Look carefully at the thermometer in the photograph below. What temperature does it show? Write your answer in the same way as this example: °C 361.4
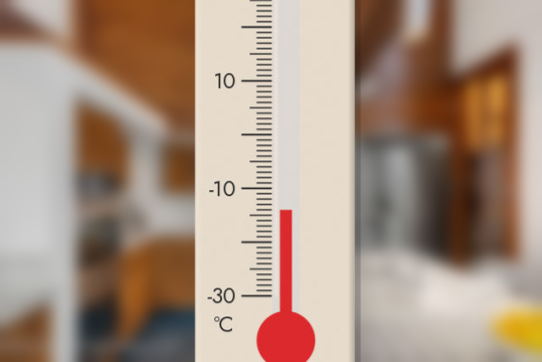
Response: °C -14
